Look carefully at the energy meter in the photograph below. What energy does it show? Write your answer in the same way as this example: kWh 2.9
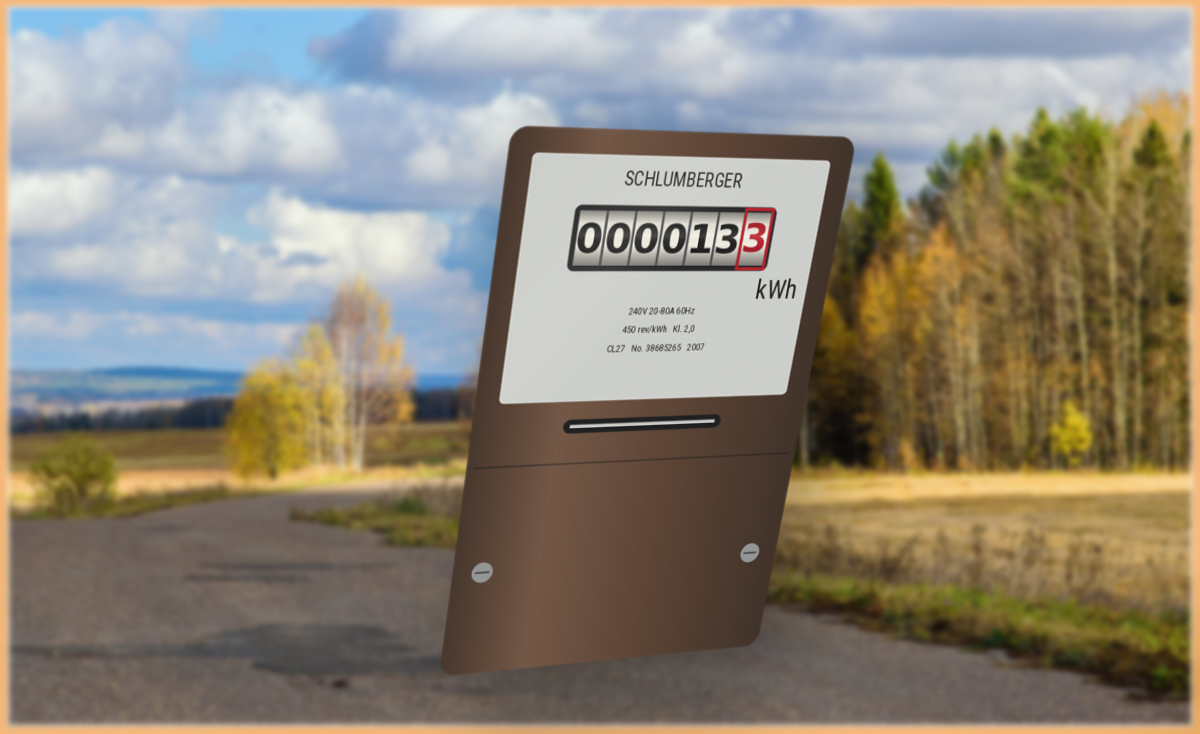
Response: kWh 13.3
